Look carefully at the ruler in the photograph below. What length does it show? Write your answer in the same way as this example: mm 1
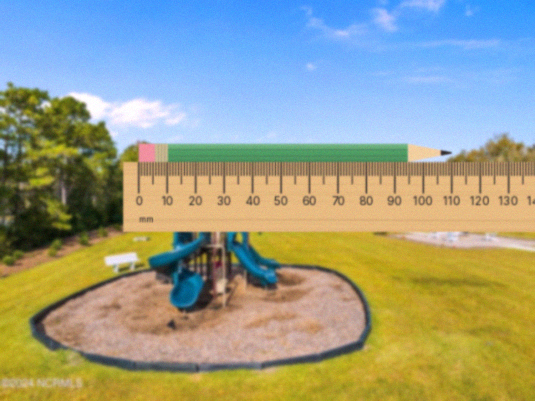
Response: mm 110
